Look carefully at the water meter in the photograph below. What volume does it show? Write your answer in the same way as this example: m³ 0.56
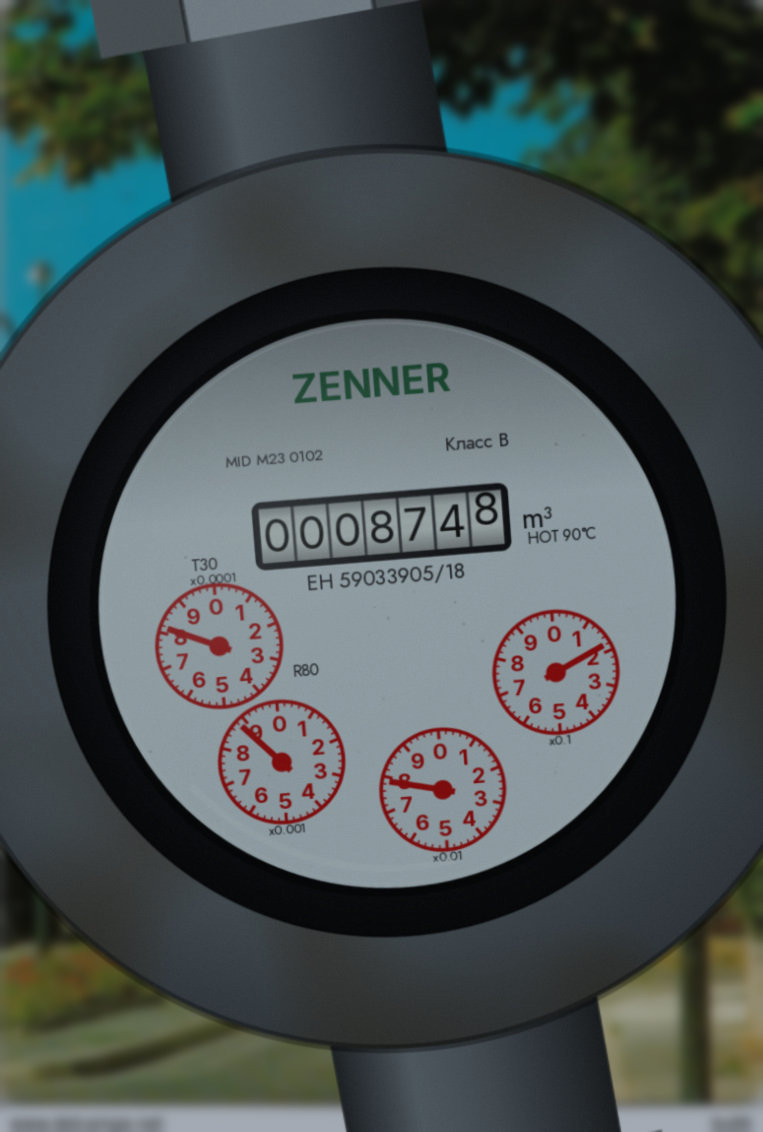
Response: m³ 8748.1788
